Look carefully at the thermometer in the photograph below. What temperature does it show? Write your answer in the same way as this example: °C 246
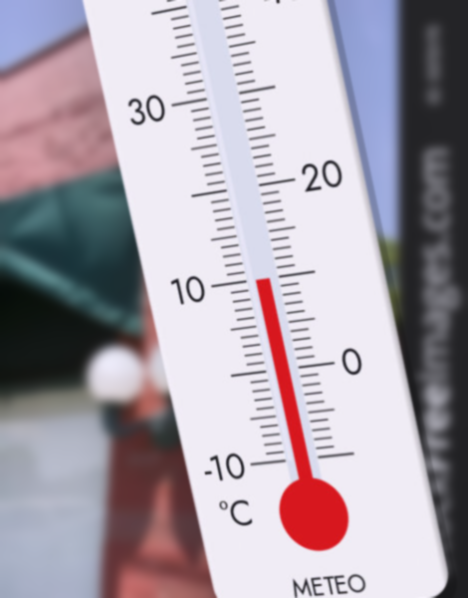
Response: °C 10
